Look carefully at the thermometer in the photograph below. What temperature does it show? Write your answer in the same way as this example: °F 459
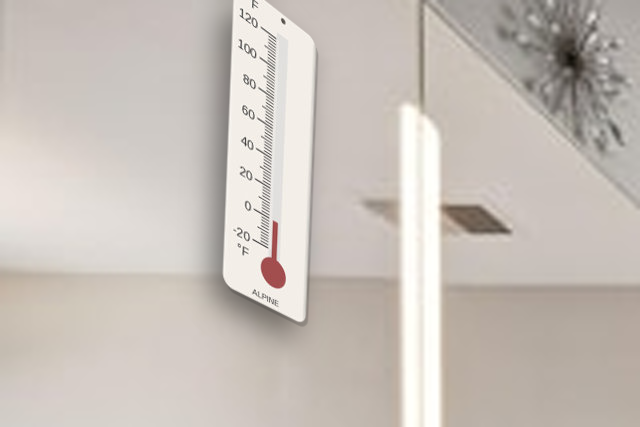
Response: °F 0
